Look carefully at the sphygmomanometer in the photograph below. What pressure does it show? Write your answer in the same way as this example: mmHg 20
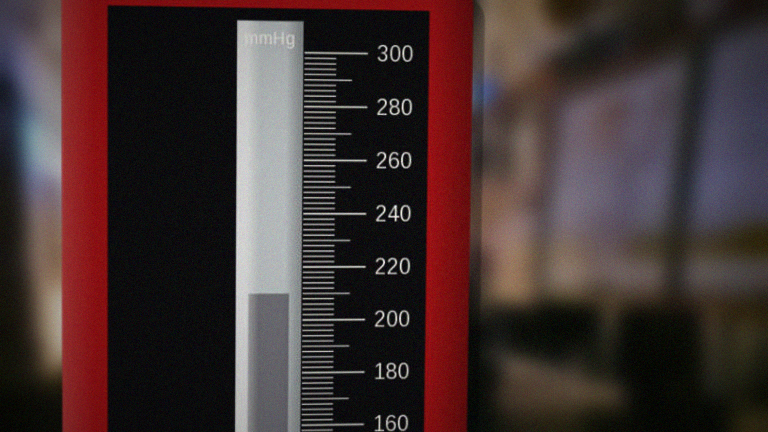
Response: mmHg 210
